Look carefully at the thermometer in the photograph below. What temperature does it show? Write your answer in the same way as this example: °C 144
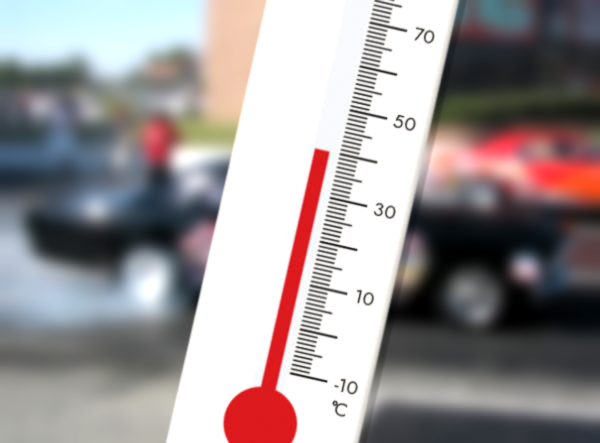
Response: °C 40
